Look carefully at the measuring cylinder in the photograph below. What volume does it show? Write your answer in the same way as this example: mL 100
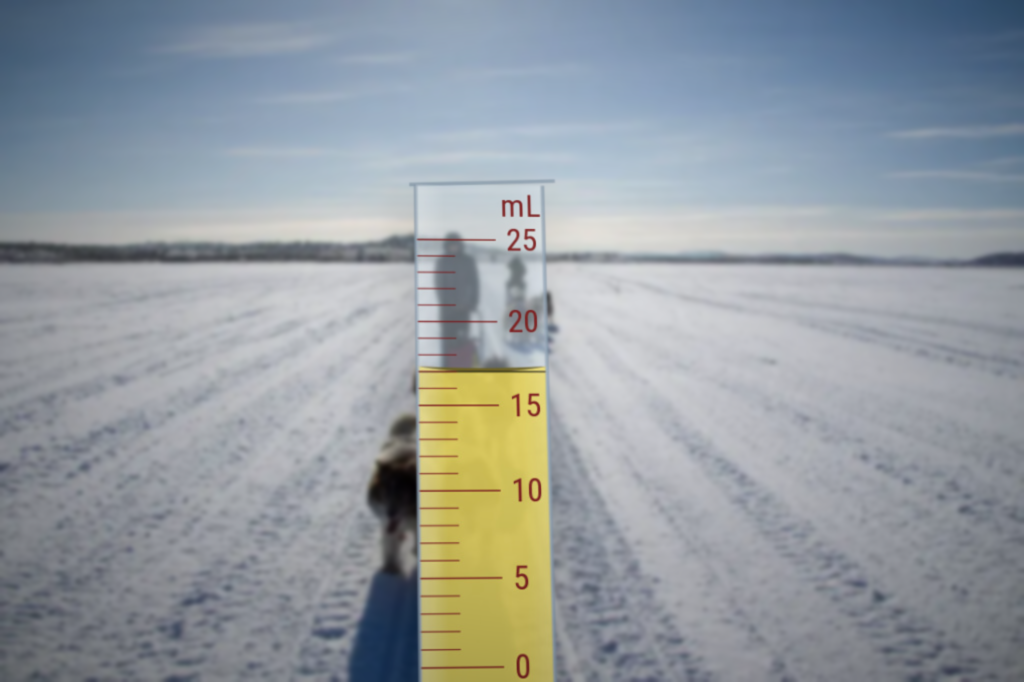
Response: mL 17
